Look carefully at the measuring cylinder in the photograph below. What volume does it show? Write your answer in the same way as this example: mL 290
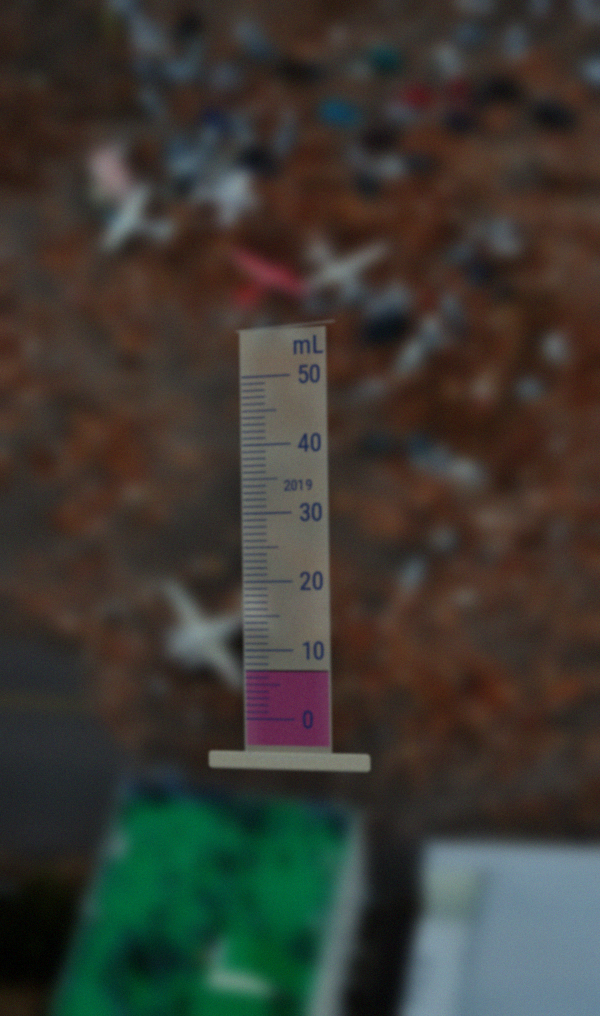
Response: mL 7
